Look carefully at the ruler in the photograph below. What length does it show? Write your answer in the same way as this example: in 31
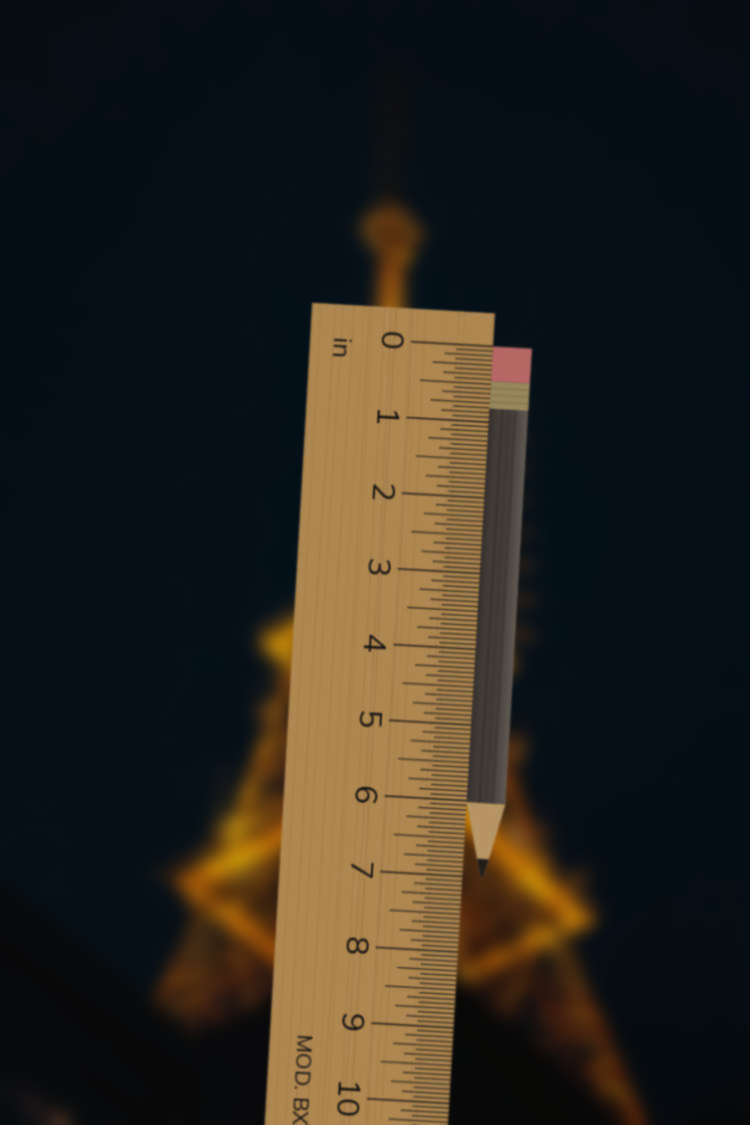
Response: in 7
